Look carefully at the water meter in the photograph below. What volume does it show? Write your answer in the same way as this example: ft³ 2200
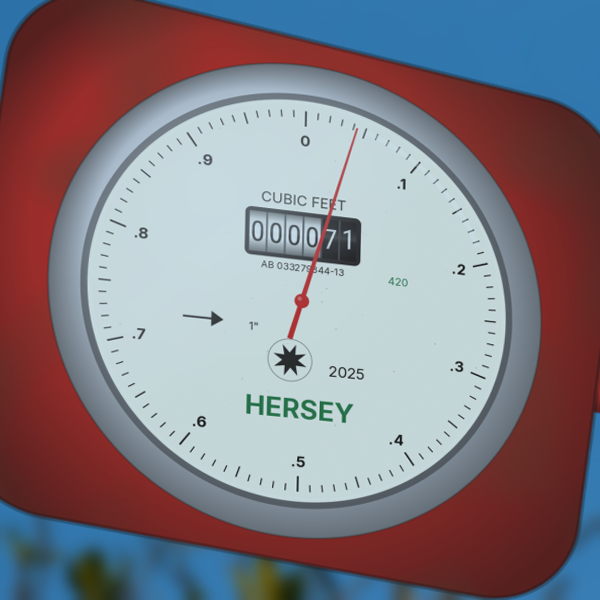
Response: ft³ 71.04
